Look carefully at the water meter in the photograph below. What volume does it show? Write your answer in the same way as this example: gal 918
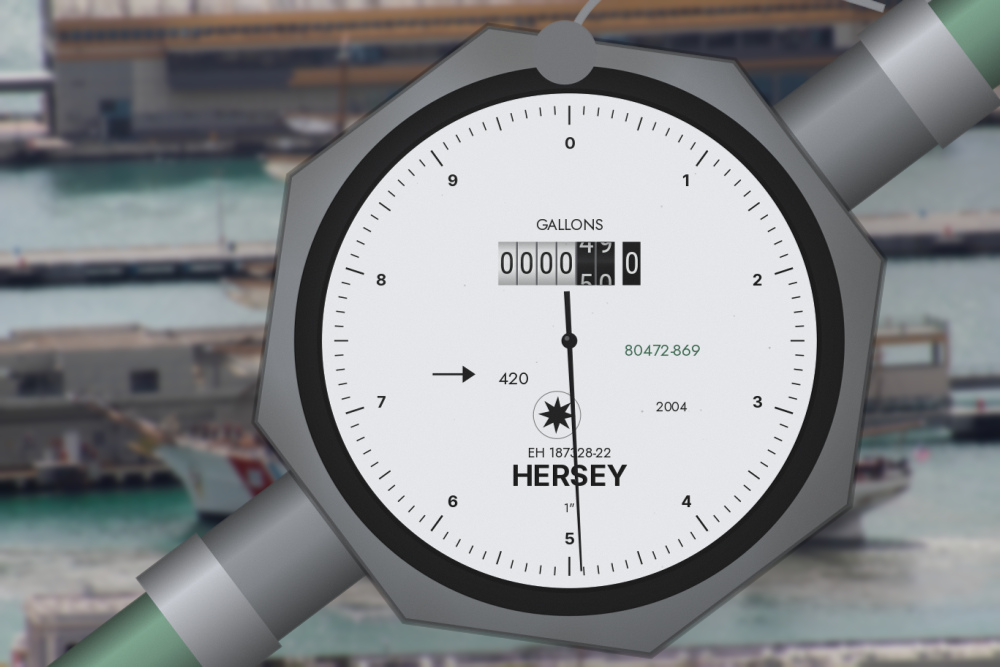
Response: gal 494.9
